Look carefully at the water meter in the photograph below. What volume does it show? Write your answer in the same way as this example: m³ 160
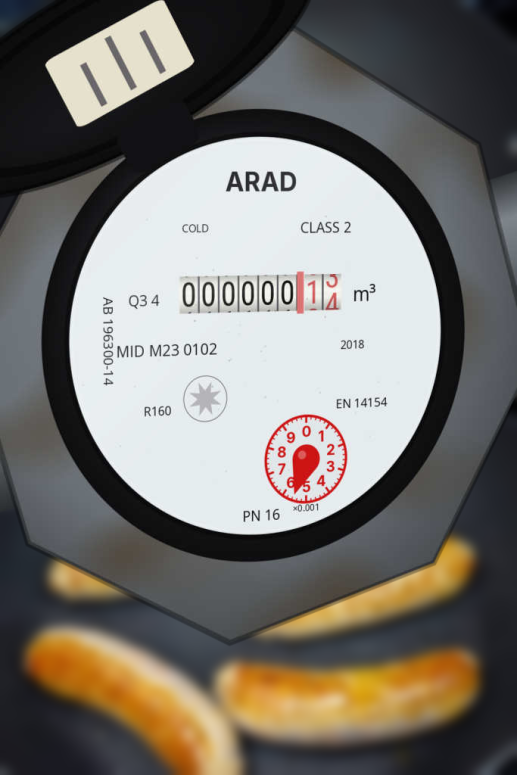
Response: m³ 0.135
